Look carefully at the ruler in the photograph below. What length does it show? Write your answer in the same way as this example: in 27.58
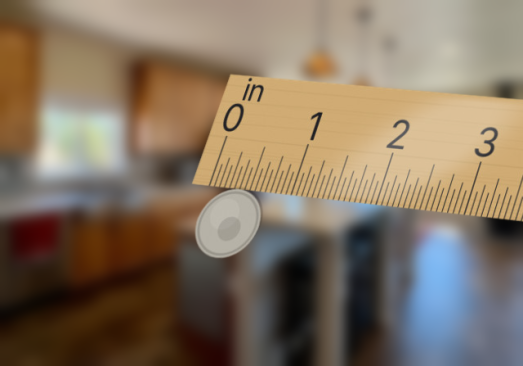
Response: in 0.75
